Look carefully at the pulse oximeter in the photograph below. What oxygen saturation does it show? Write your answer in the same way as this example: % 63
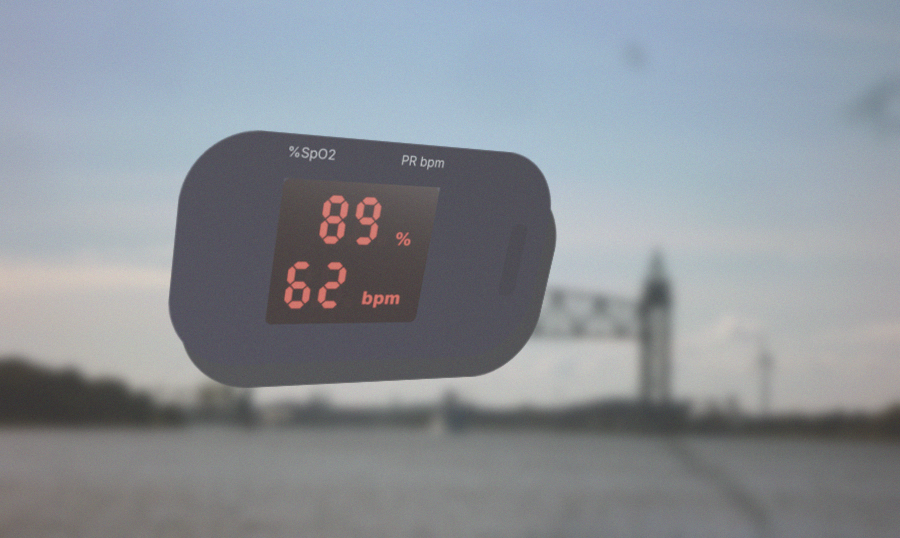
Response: % 89
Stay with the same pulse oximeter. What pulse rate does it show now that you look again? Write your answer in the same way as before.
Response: bpm 62
